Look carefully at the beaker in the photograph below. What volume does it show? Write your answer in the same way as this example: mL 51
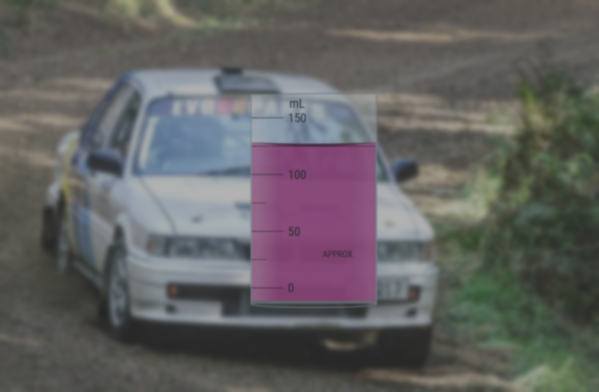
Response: mL 125
